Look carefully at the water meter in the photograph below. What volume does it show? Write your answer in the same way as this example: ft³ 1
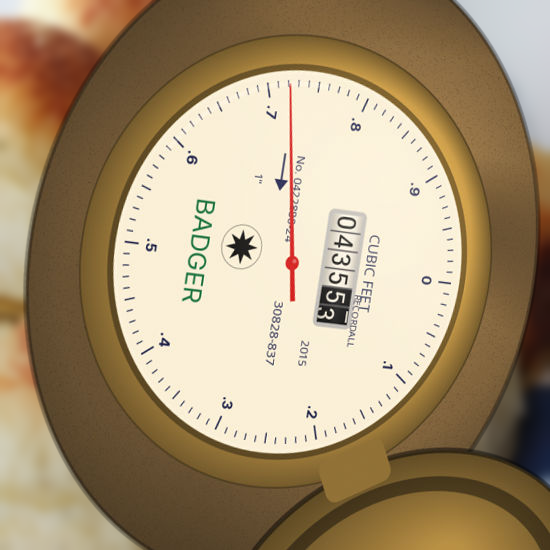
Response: ft³ 43552.72
